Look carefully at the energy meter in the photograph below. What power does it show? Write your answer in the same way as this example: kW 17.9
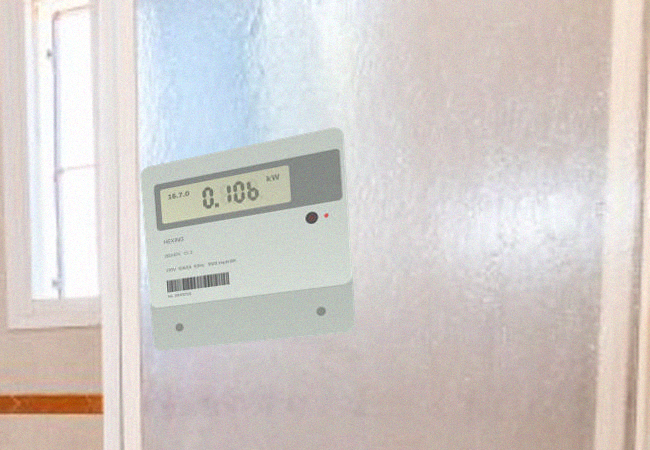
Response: kW 0.106
